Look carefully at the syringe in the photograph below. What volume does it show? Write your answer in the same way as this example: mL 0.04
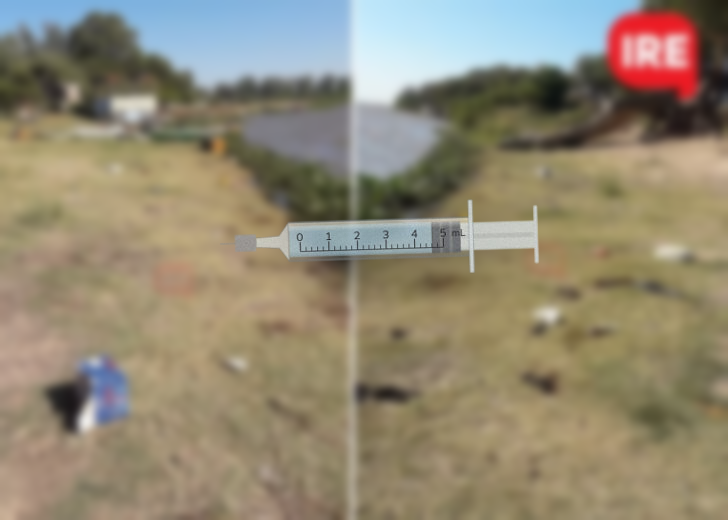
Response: mL 4.6
